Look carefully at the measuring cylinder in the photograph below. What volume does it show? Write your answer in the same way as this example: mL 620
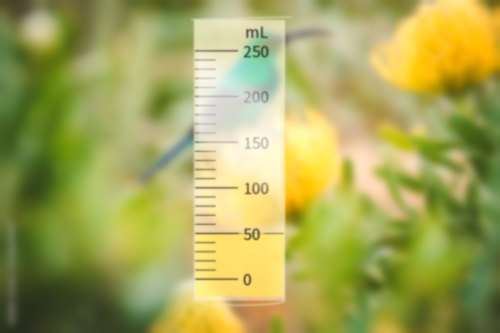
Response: mL 50
